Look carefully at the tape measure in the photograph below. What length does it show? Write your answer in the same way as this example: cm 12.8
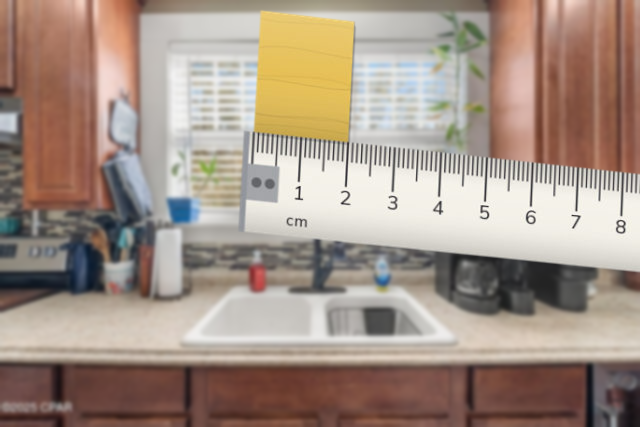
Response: cm 2
